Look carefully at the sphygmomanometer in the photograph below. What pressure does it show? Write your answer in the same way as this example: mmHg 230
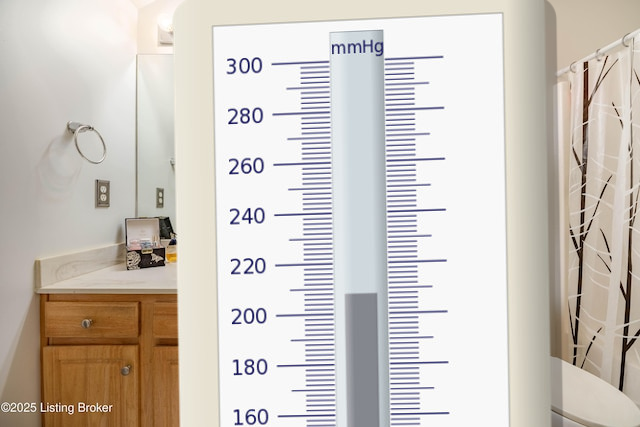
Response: mmHg 208
